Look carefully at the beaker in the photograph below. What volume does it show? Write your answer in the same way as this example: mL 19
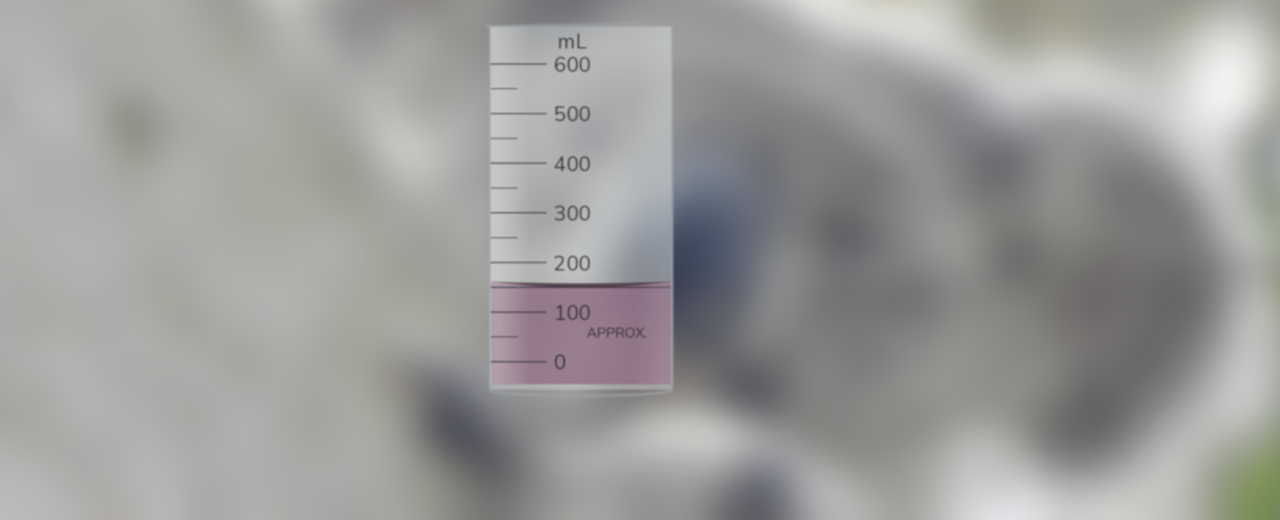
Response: mL 150
